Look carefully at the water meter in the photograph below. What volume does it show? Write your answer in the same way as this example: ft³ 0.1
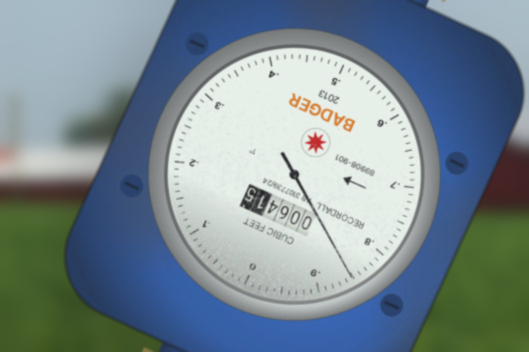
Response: ft³ 6414.85
